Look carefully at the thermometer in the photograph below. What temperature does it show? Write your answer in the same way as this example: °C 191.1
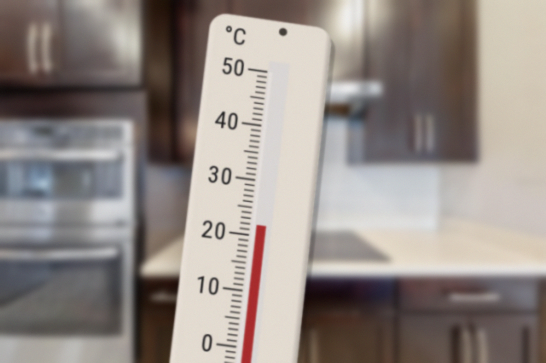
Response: °C 22
